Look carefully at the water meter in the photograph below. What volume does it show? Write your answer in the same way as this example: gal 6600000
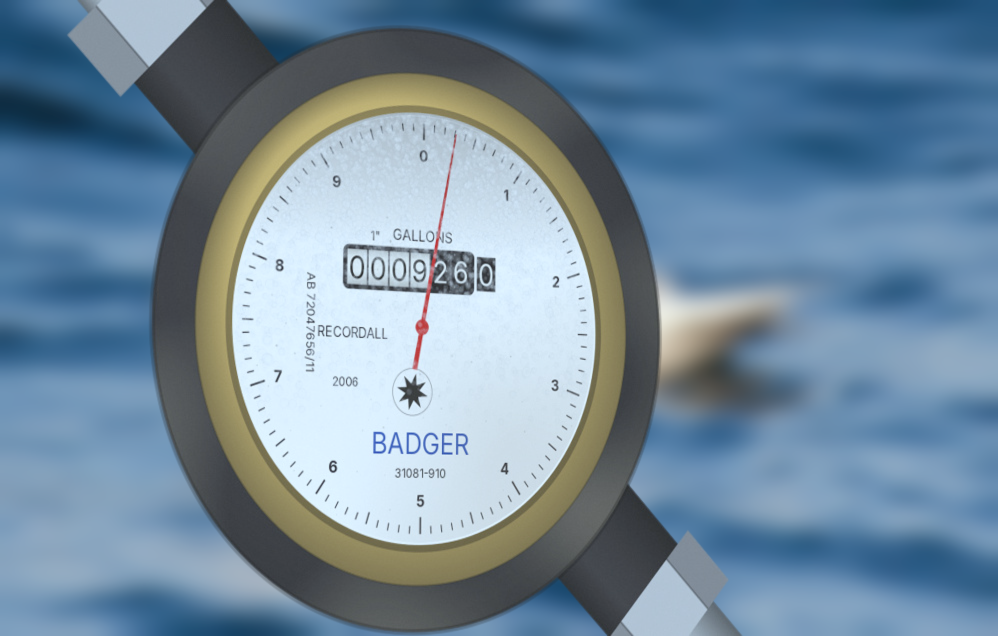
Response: gal 9260.3
